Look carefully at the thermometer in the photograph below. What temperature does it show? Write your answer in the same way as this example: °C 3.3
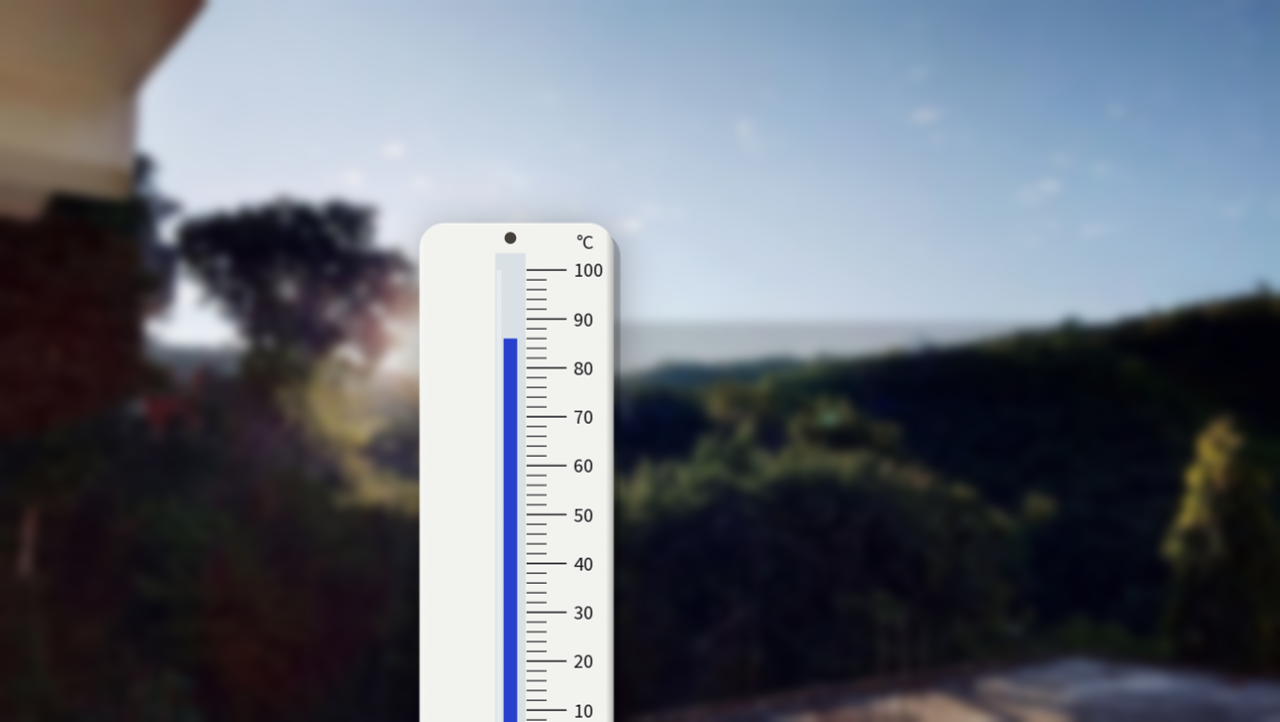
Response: °C 86
